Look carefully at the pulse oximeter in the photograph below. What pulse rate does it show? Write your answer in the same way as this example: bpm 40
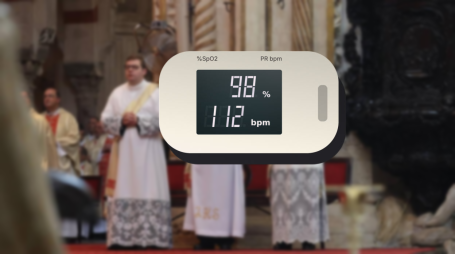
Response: bpm 112
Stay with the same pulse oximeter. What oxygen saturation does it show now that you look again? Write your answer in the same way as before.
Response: % 98
